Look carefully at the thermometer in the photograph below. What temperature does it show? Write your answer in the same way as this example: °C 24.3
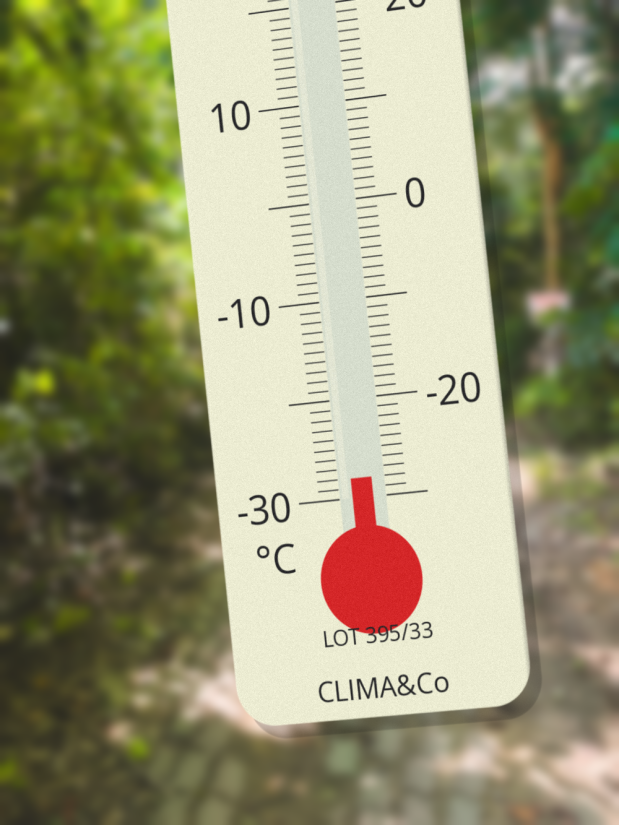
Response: °C -28
